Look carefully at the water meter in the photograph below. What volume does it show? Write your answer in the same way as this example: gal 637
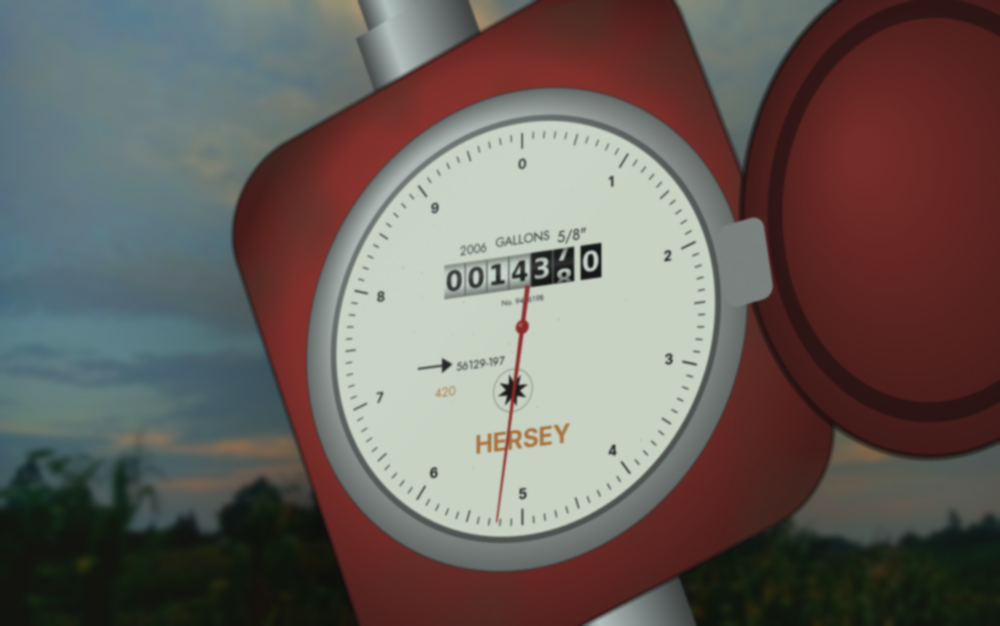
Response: gal 14375.2
